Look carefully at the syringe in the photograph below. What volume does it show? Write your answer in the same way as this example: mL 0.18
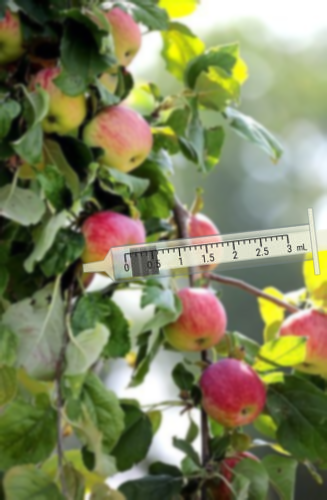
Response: mL 0.1
